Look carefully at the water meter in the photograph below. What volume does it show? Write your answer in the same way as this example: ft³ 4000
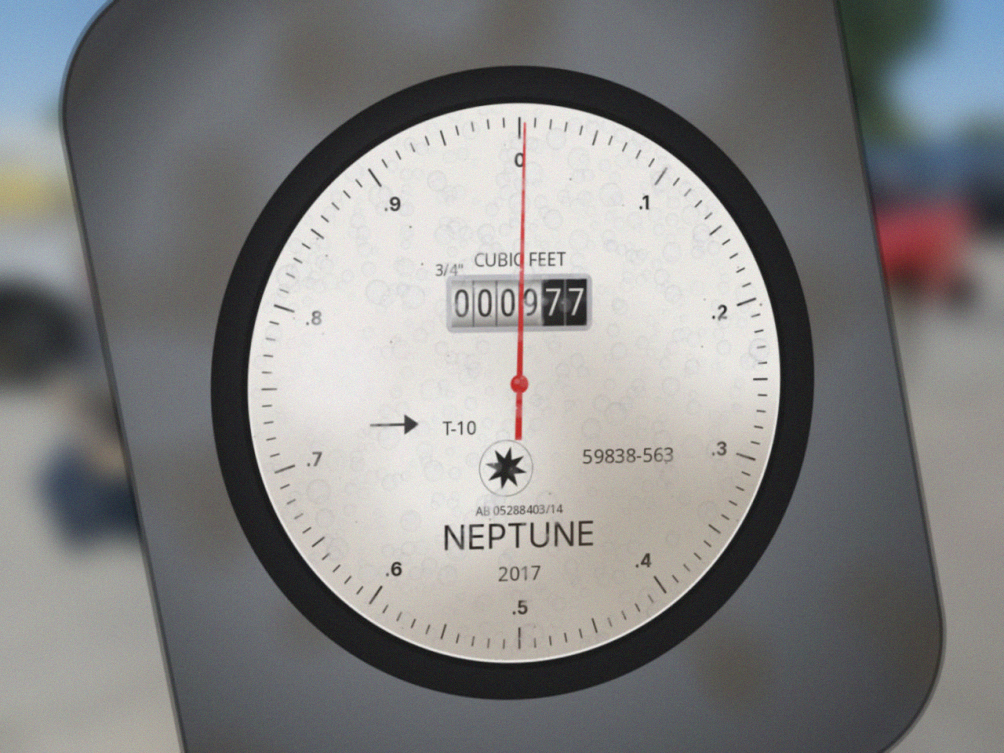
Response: ft³ 977.00
